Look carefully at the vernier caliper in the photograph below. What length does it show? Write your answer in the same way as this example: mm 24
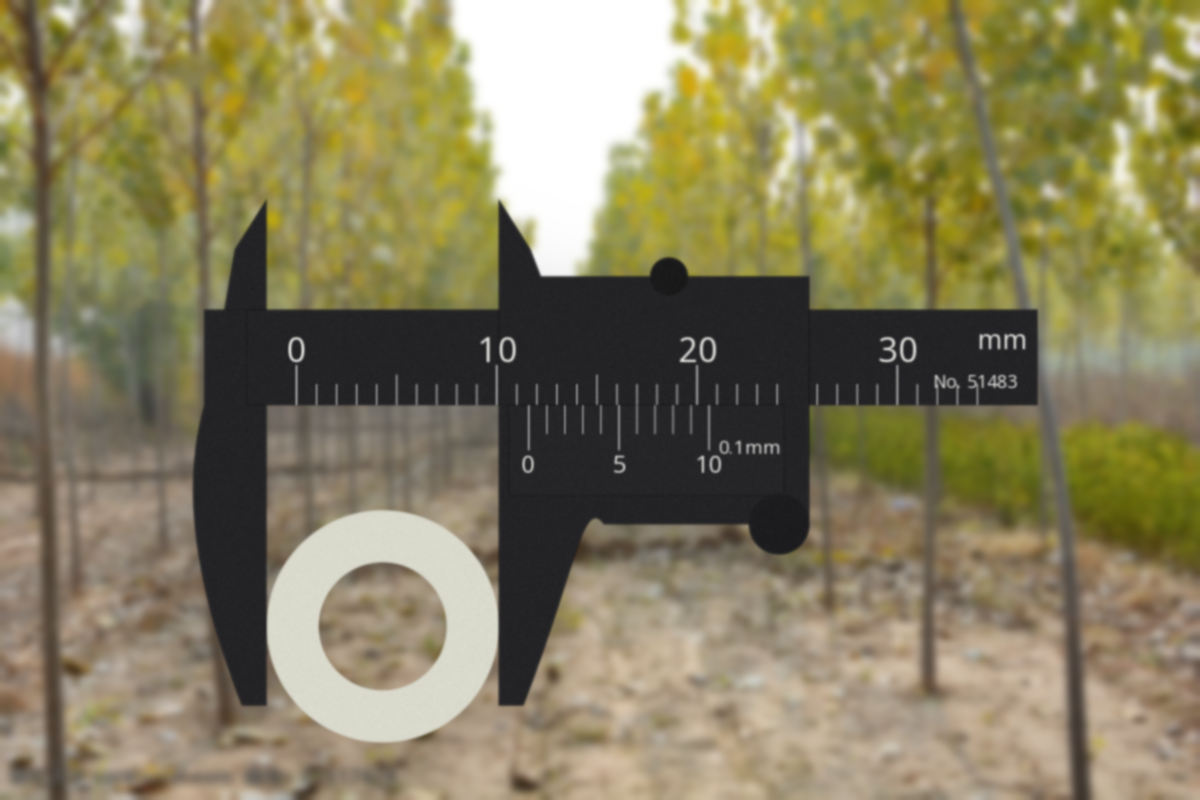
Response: mm 11.6
